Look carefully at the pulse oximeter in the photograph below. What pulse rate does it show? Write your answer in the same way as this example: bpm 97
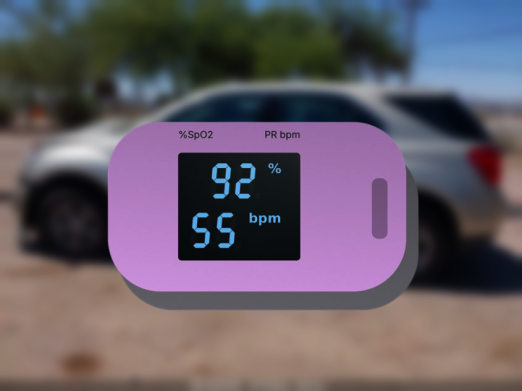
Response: bpm 55
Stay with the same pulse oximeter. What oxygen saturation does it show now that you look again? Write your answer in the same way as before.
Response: % 92
